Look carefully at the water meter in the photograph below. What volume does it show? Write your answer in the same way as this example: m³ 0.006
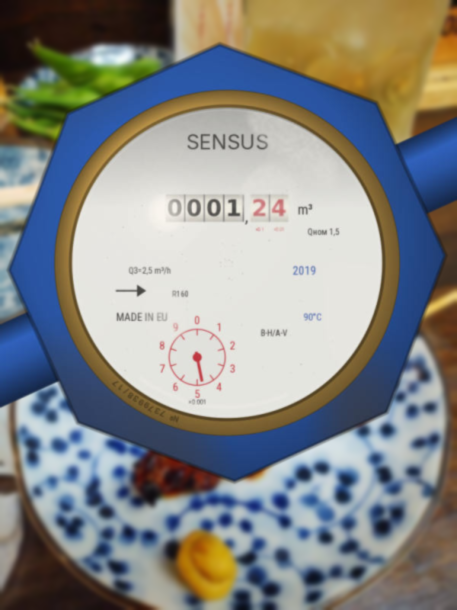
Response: m³ 1.244
